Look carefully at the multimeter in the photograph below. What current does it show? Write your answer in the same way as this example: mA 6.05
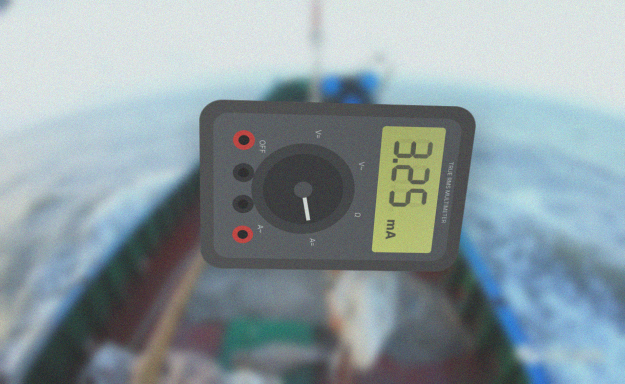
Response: mA 3.25
